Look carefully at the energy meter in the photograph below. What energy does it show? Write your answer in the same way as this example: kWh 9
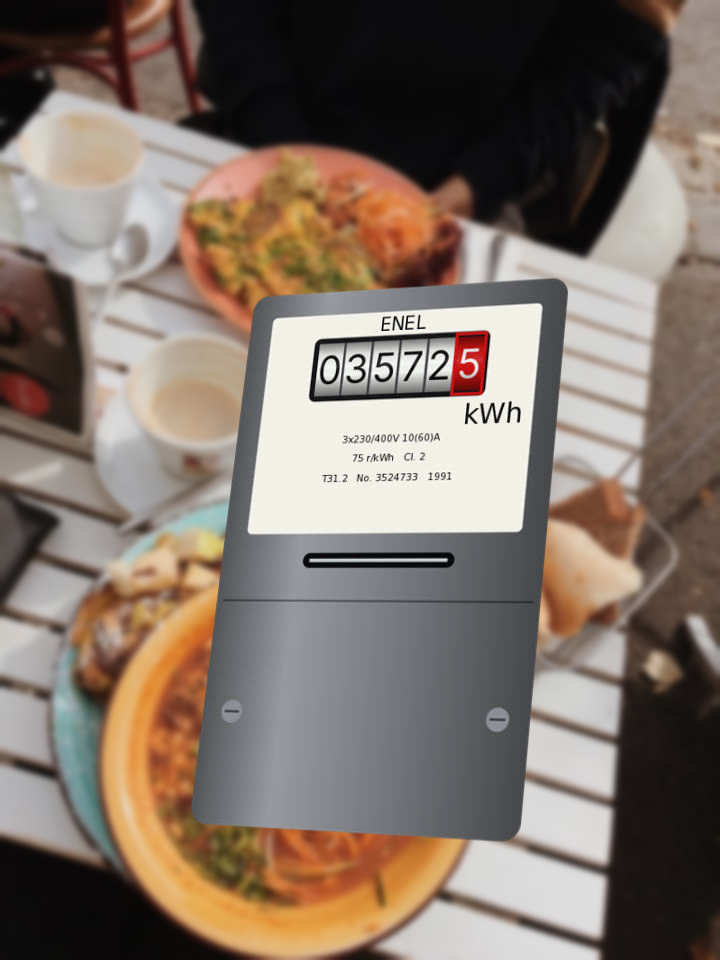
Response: kWh 3572.5
